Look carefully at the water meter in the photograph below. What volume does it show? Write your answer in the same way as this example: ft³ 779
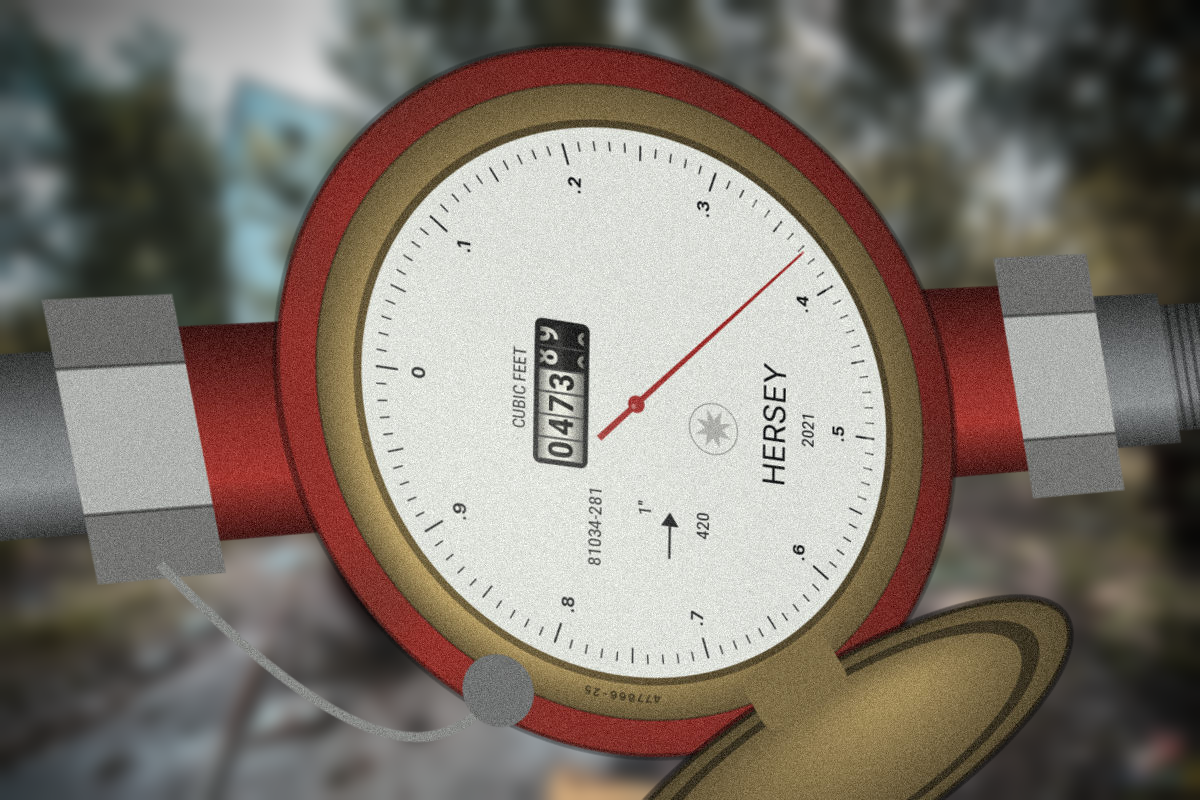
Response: ft³ 47389.37
